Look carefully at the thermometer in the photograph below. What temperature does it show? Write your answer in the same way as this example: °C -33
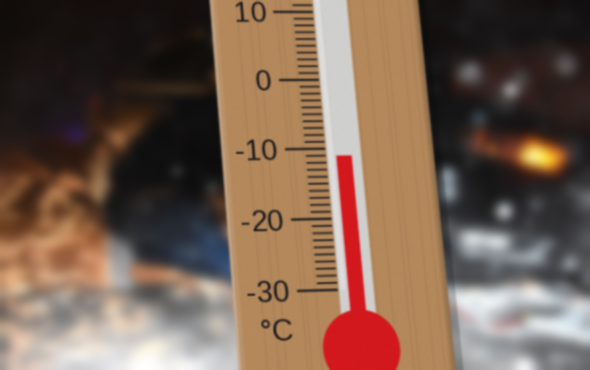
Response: °C -11
